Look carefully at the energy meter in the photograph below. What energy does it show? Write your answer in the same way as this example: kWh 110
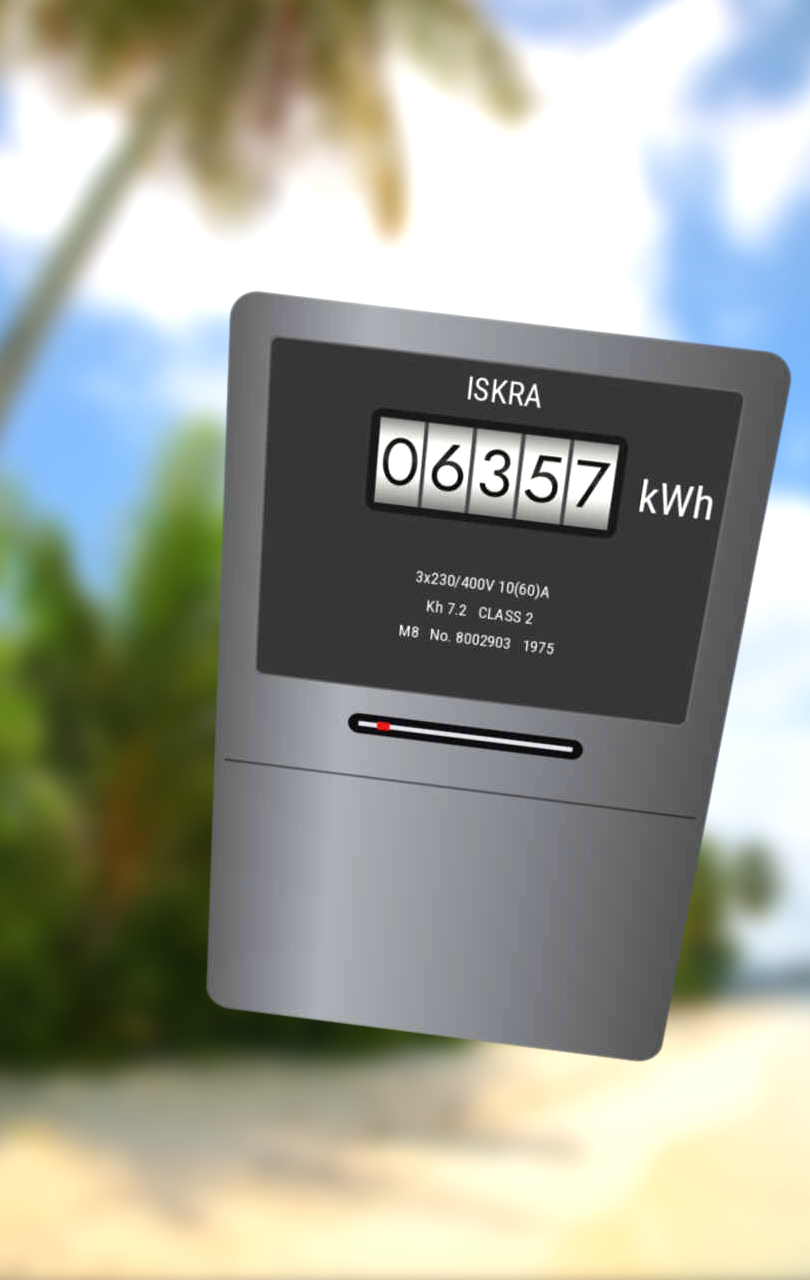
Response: kWh 6357
